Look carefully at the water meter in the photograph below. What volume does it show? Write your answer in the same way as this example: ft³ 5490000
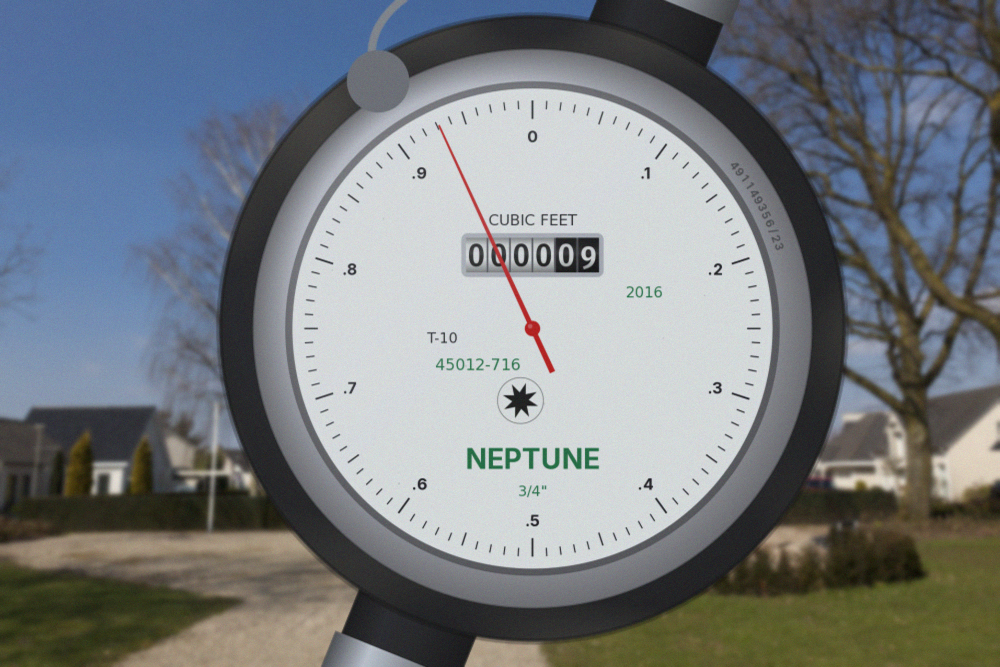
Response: ft³ 8.93
